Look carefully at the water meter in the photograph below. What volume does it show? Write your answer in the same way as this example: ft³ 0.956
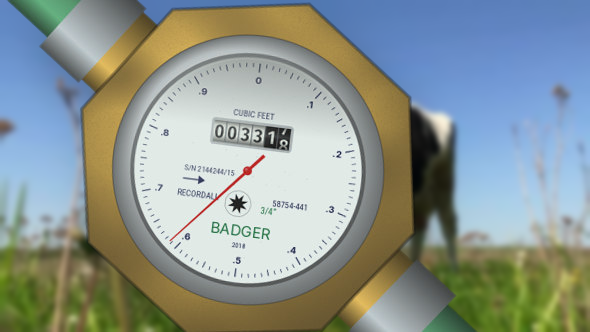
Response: ft³ 3317.61
